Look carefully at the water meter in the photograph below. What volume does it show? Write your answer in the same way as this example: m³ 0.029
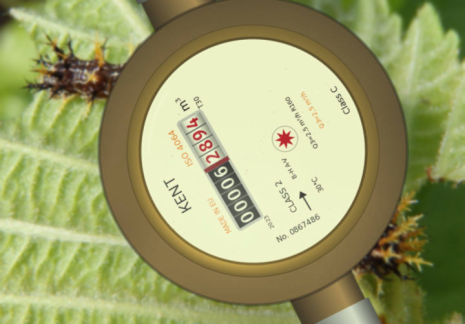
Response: m³ 6.2894
